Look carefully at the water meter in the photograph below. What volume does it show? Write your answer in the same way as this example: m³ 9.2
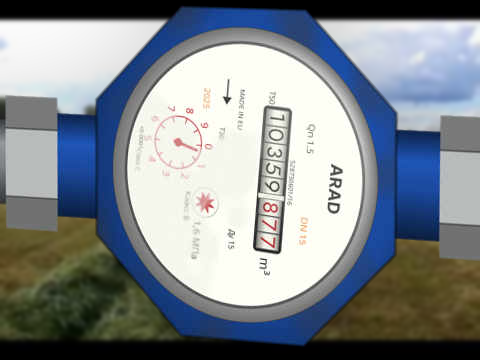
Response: m³ 10359.8770
